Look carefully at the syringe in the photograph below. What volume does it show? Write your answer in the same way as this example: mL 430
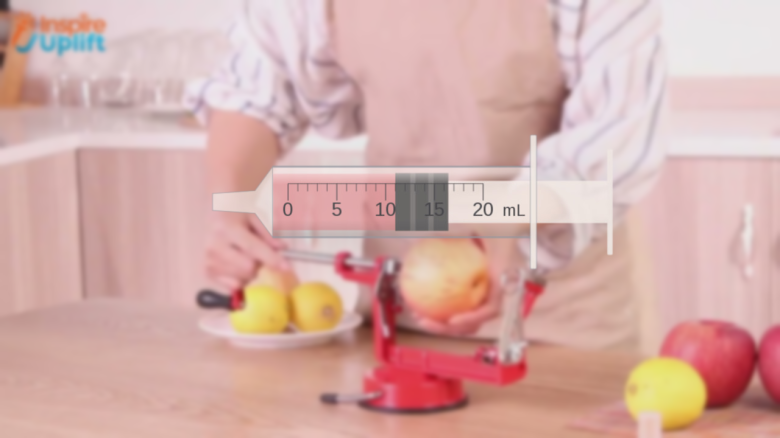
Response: mL 11
